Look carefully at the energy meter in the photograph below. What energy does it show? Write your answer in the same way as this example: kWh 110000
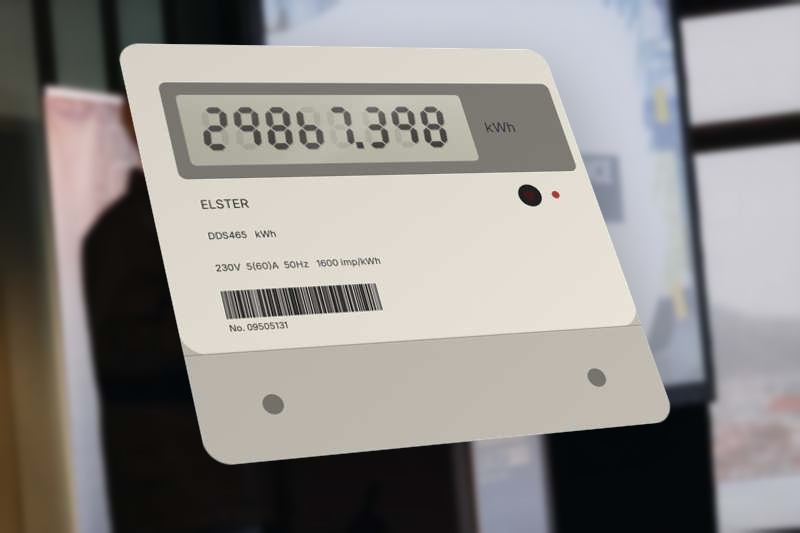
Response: kWh 29867.398
